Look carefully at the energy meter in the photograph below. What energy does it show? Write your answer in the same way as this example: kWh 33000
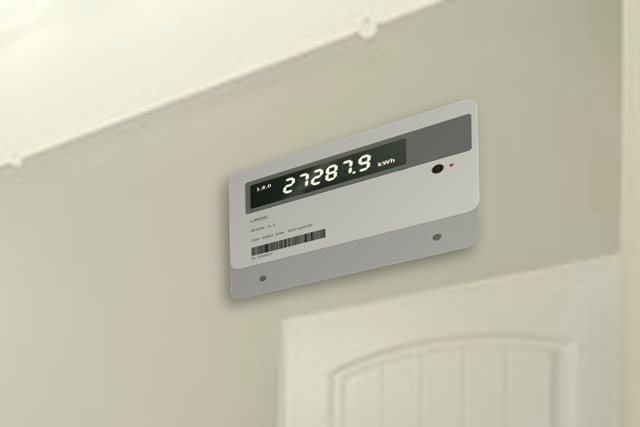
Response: kWh 27287.9
